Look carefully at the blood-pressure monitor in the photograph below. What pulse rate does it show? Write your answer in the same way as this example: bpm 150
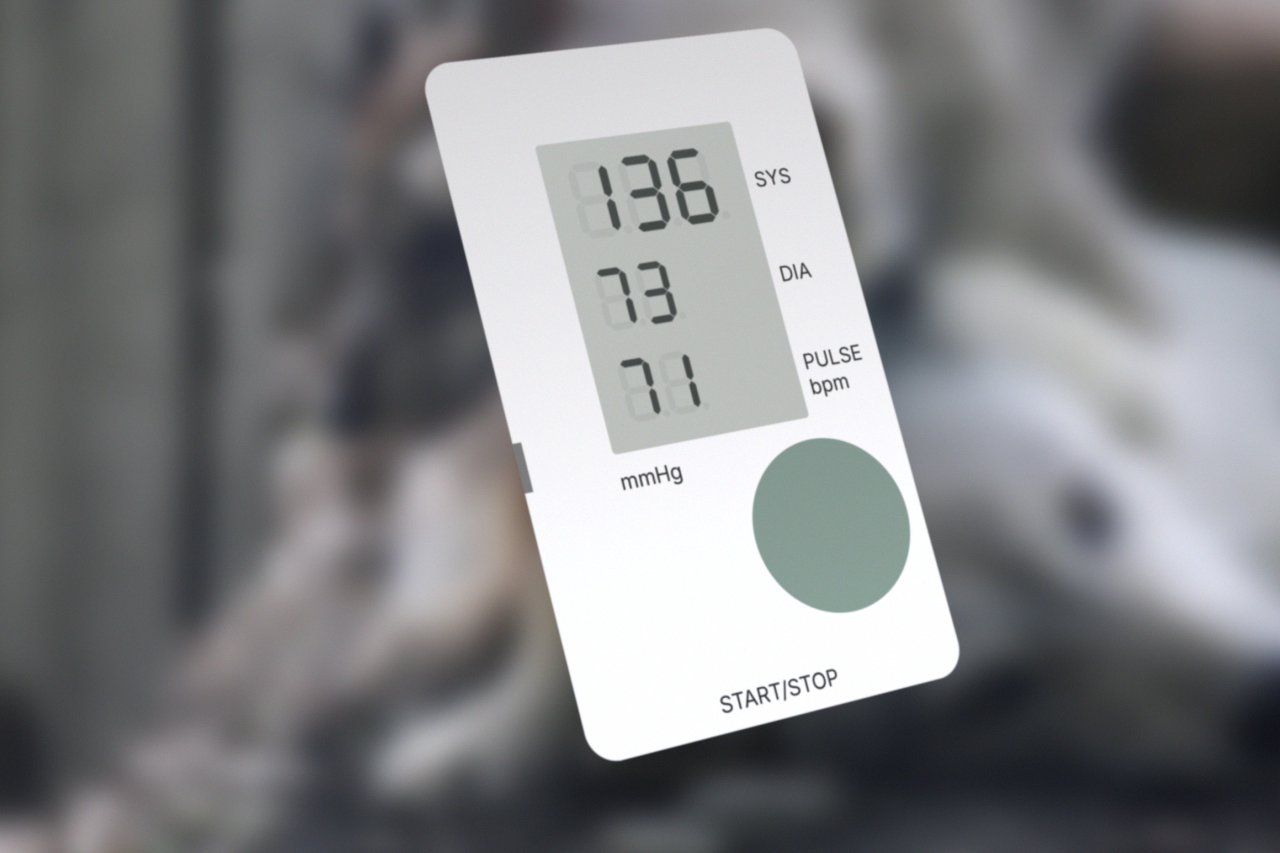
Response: bpm 71
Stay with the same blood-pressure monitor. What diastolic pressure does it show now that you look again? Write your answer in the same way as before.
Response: mmHg 73
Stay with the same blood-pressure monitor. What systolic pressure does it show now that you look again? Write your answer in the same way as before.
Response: mmHg 136
